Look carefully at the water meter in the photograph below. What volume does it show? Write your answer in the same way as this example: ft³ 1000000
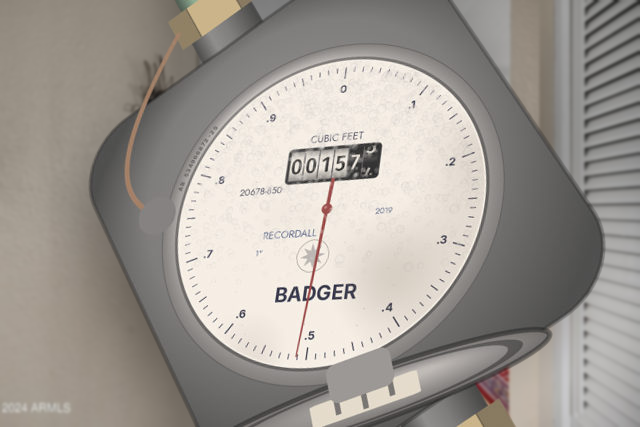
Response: ft³ 1573.51
